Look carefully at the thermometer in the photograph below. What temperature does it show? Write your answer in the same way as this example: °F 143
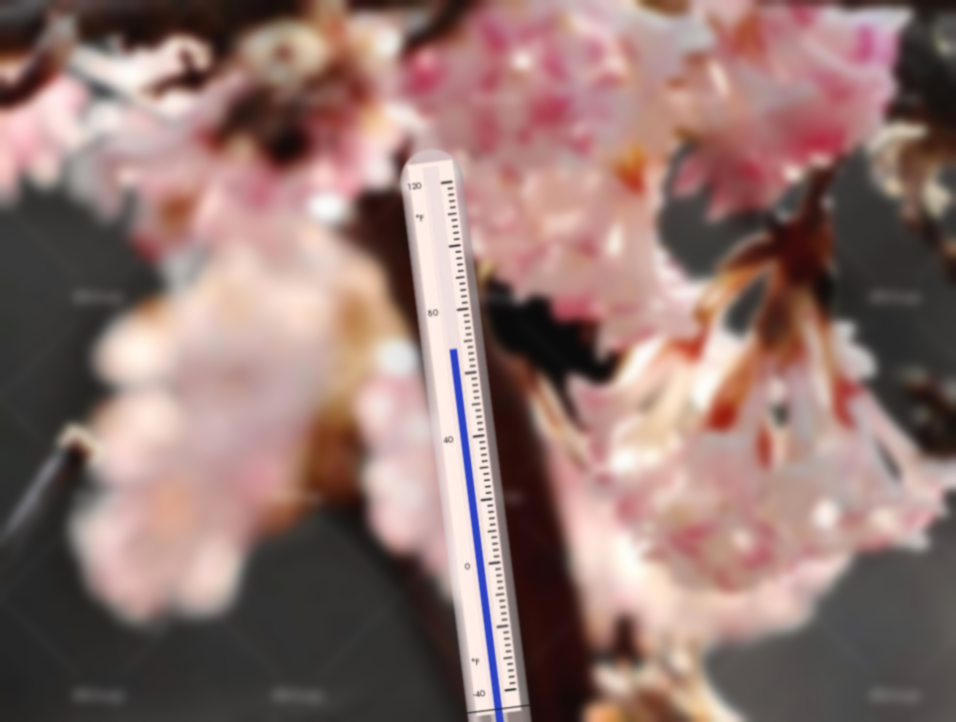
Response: °F 68
